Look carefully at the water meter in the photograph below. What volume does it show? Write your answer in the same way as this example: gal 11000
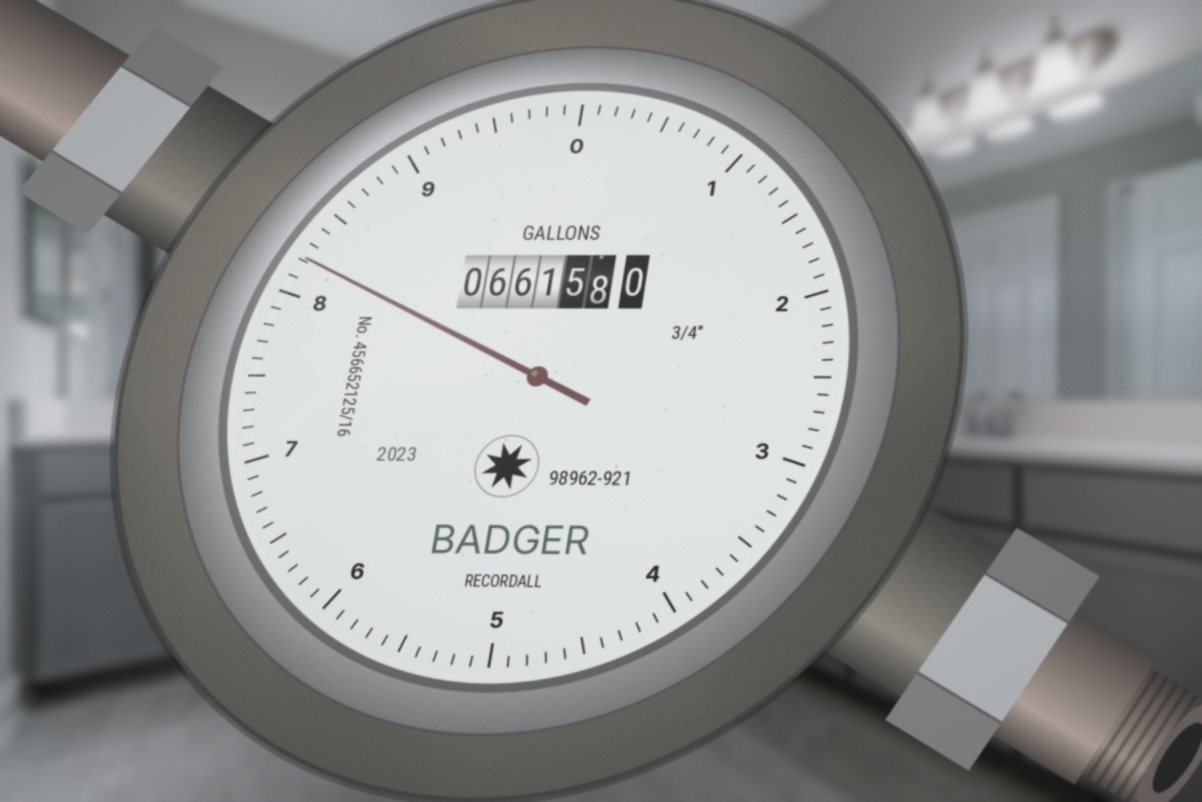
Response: gal 661578.2
